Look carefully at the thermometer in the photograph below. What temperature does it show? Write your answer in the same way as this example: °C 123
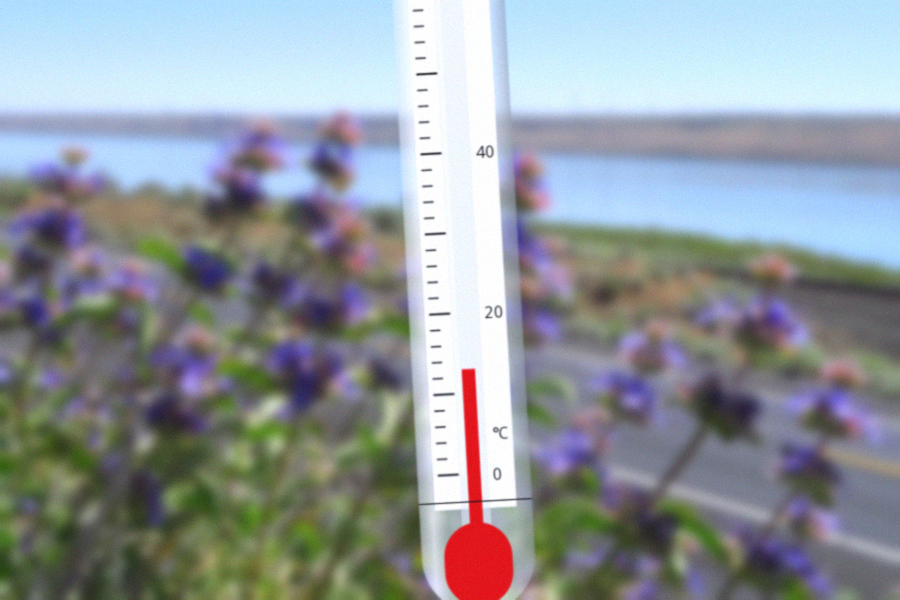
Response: °C 13
